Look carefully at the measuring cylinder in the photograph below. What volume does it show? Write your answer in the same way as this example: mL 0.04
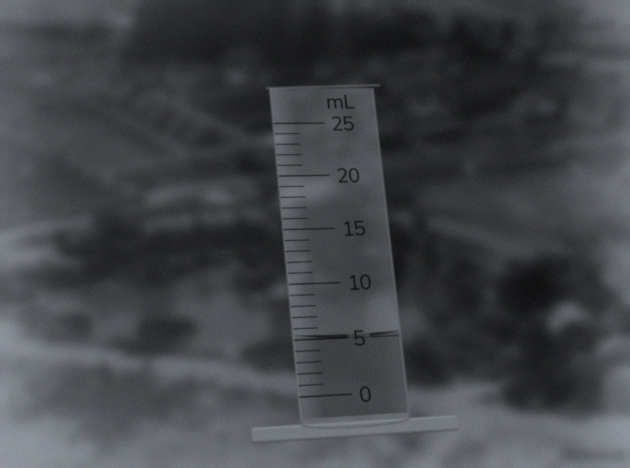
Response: mL 5
